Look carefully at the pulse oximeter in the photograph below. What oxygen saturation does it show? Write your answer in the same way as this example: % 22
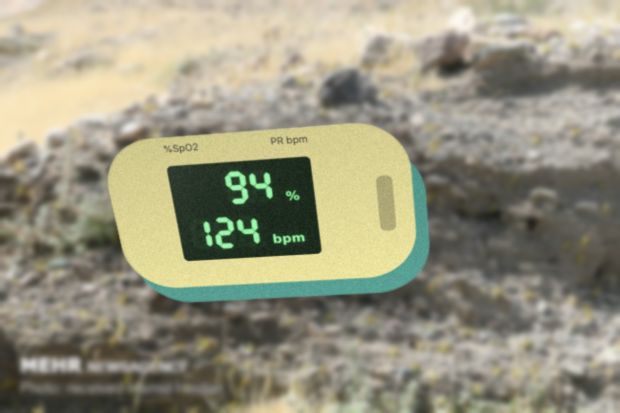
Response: % 94
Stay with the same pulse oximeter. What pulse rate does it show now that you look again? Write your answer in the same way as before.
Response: bpm 124
